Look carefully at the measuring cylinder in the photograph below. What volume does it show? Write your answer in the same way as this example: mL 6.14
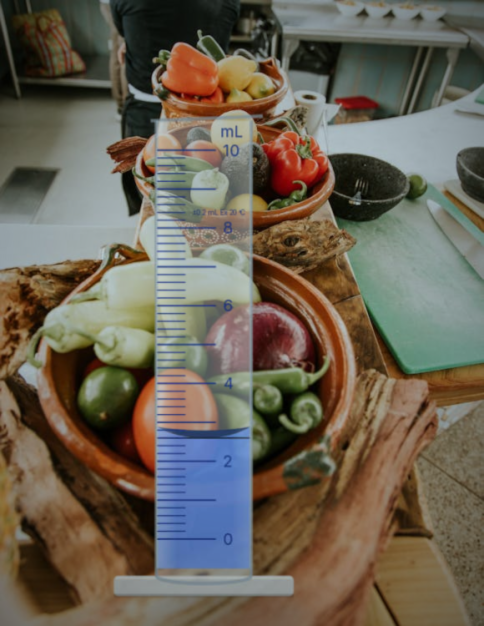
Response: mL 2.6
